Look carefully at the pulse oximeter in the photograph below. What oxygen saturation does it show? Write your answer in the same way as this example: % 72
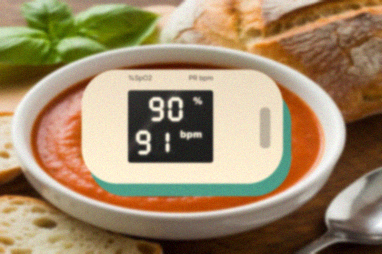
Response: % 90
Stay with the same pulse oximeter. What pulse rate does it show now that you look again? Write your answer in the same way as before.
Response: bpm 91
